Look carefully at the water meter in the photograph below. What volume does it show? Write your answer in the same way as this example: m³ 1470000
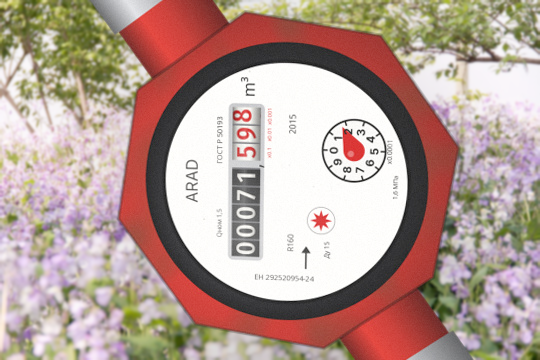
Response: m³ 71.5981
